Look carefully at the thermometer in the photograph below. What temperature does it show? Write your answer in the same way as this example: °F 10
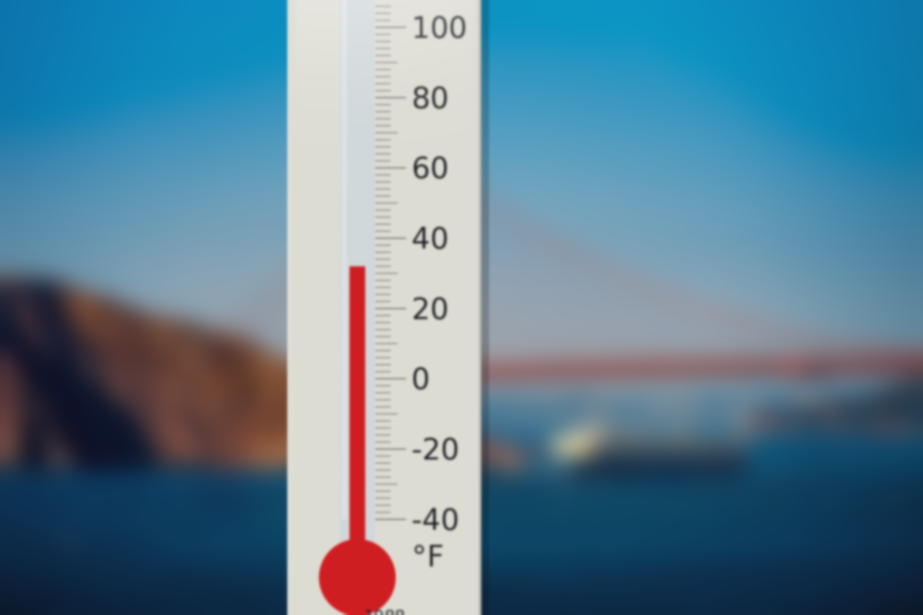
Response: °F 32
